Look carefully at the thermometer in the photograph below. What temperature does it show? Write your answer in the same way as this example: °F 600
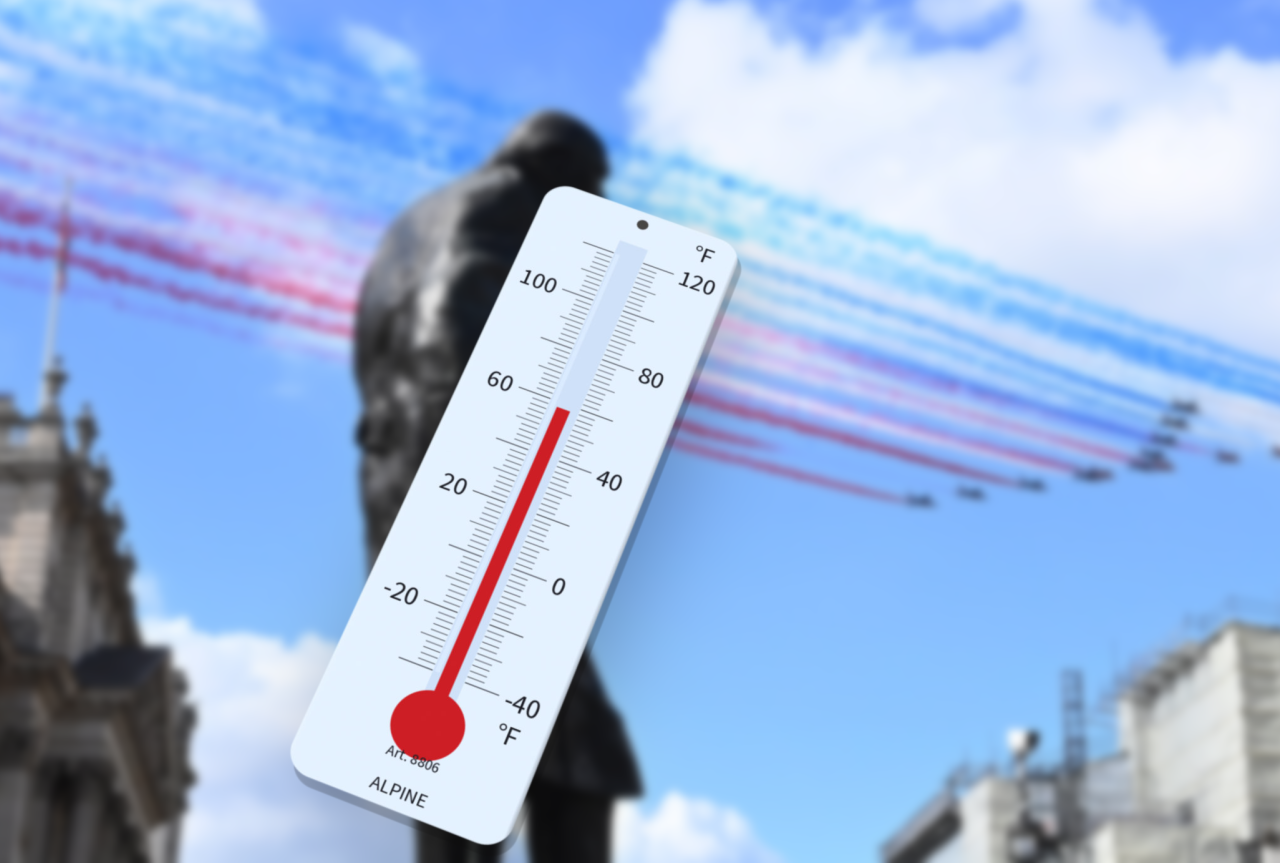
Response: °F 58
